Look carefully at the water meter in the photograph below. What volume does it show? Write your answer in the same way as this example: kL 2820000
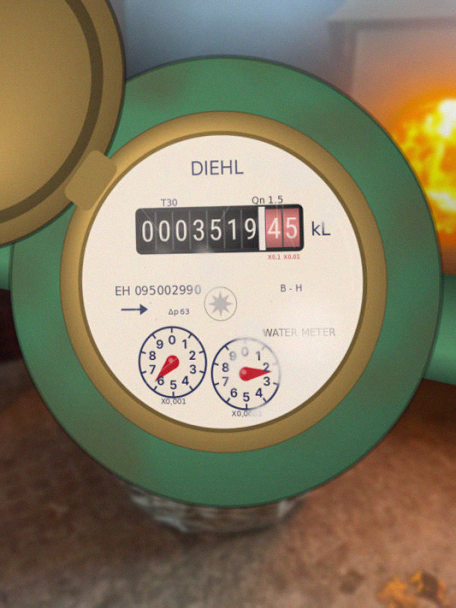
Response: kL 3519.4562
